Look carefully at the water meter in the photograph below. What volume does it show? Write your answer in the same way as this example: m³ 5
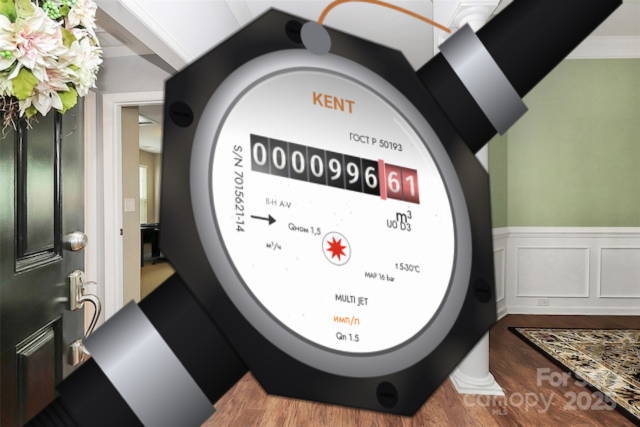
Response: m³ 996.61
